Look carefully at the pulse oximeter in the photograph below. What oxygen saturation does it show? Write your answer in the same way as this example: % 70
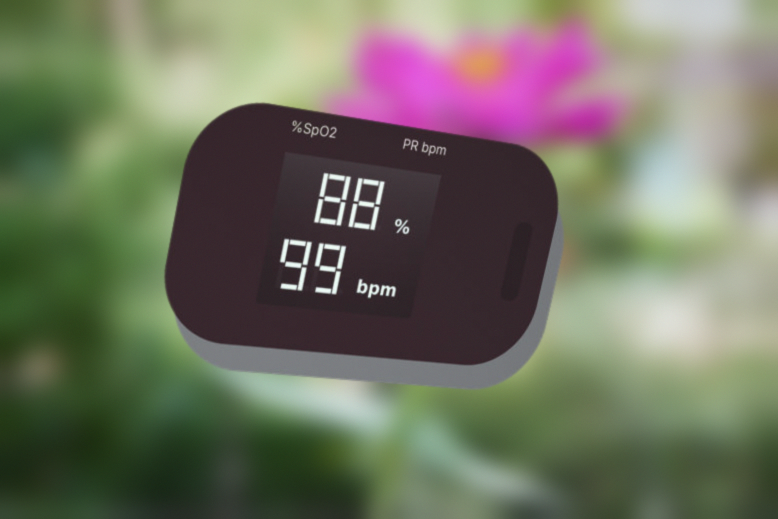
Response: % 88
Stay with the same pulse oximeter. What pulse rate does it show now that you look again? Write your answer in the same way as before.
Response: bpm 99
